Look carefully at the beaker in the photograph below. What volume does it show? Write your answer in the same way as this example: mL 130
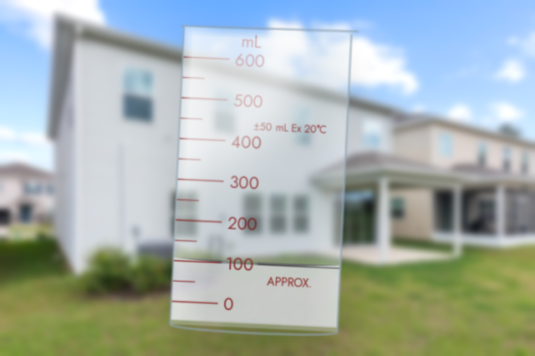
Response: mL 100
